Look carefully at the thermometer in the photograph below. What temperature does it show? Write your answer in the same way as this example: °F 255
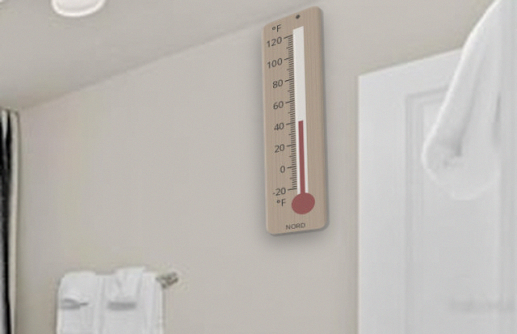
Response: °F 40
